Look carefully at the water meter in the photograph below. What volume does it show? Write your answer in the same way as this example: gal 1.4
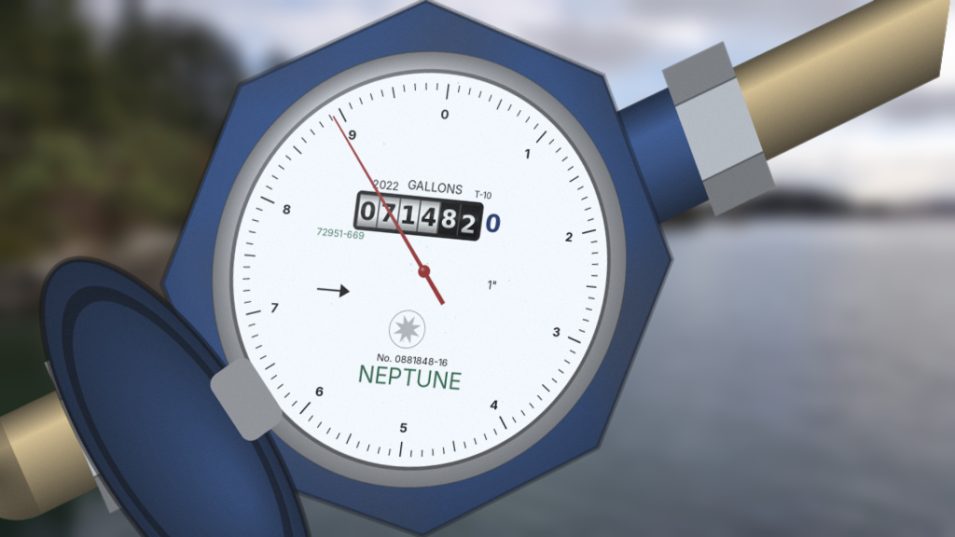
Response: gal 714818.9
